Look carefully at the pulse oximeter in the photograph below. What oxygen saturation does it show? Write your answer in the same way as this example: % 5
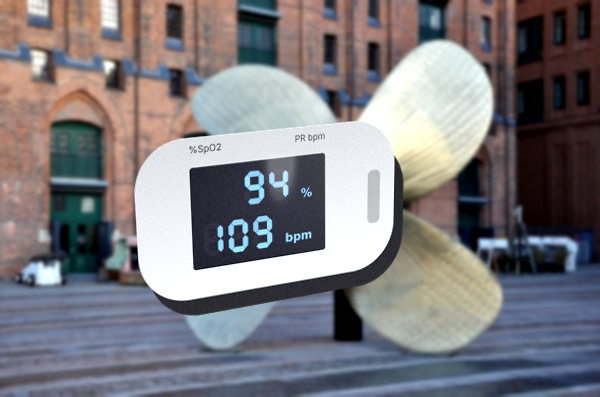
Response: % 94
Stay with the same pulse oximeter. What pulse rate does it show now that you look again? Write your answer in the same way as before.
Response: bpm 109
